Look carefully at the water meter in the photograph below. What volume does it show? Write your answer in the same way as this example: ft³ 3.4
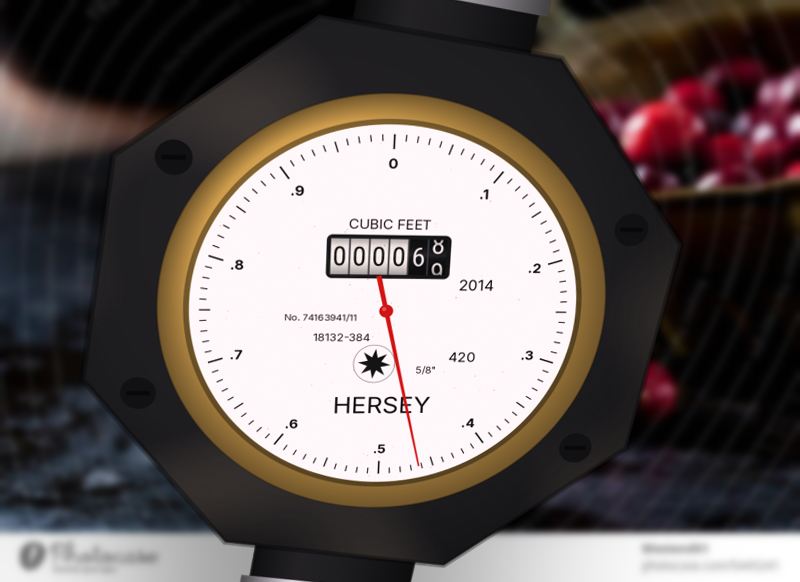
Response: ft³ 68.46
